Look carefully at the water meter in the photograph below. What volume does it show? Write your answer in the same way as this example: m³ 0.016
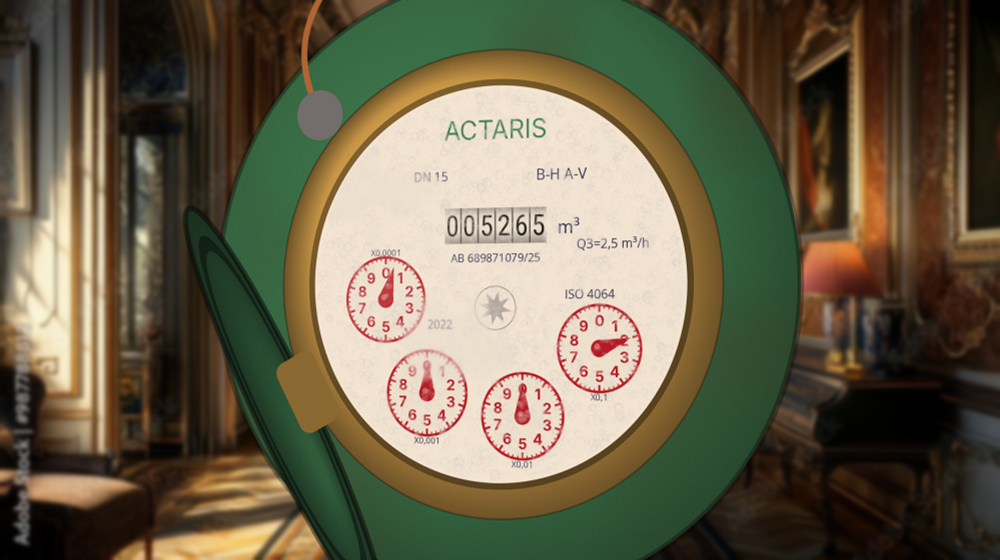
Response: m³ 5265.2000
